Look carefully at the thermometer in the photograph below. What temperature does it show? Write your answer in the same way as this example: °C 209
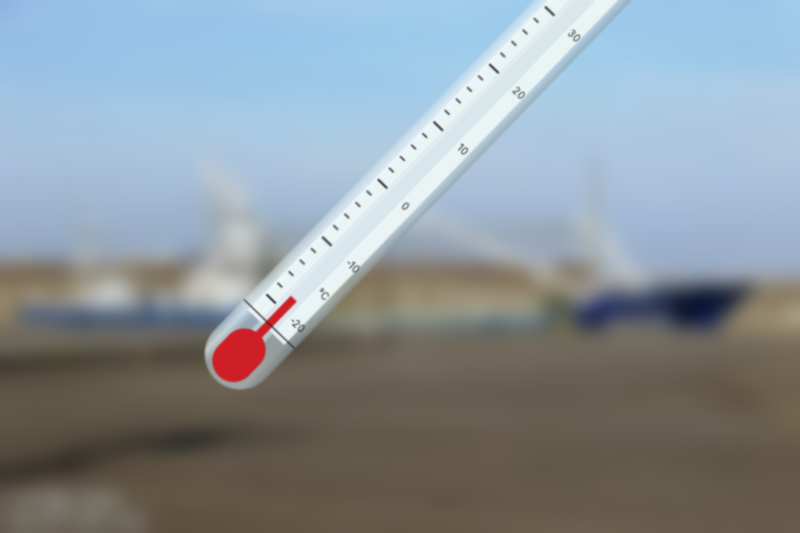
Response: °C -18
